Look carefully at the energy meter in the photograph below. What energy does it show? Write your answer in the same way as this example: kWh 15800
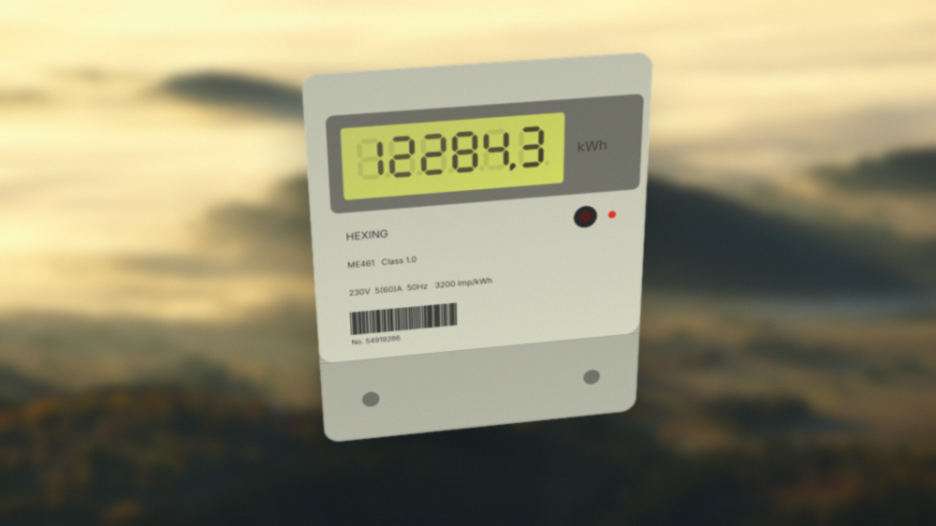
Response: kWh 12284.3
